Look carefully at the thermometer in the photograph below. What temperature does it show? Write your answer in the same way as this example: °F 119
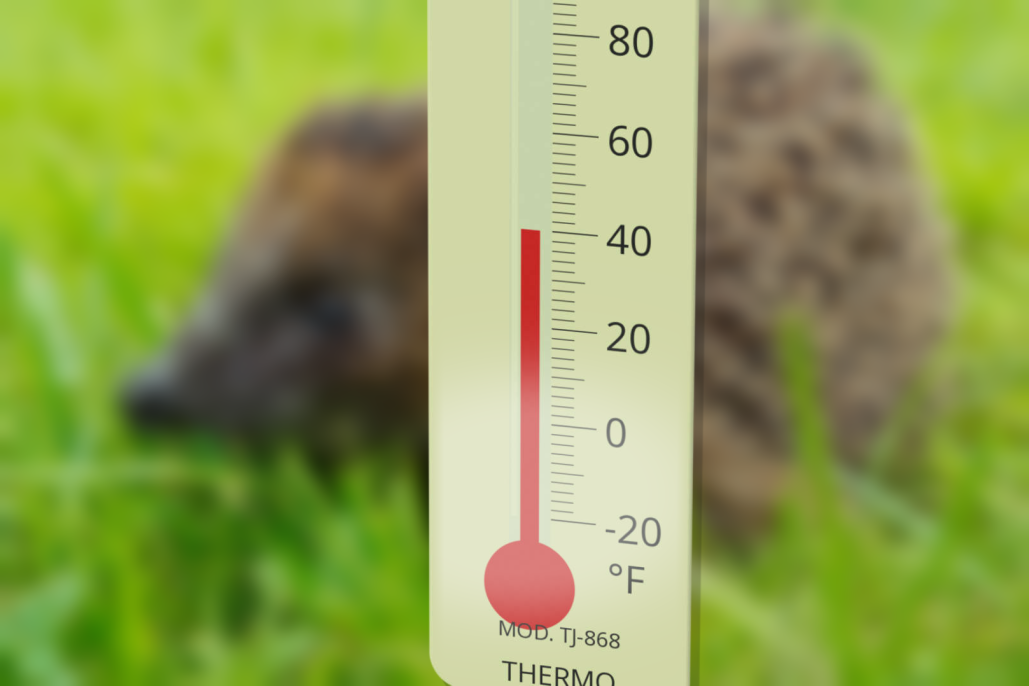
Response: °F 40
